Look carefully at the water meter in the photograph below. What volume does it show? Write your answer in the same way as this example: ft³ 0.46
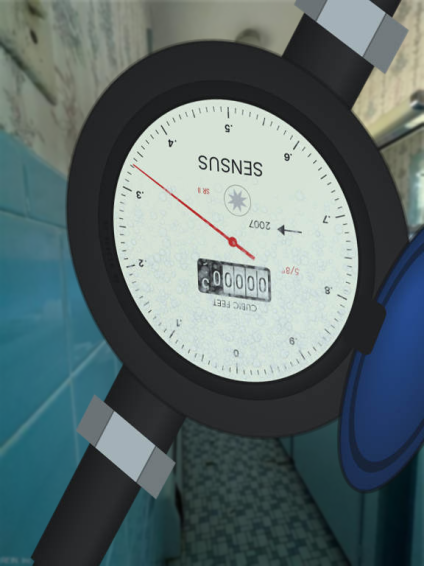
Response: ft³ 5.33
